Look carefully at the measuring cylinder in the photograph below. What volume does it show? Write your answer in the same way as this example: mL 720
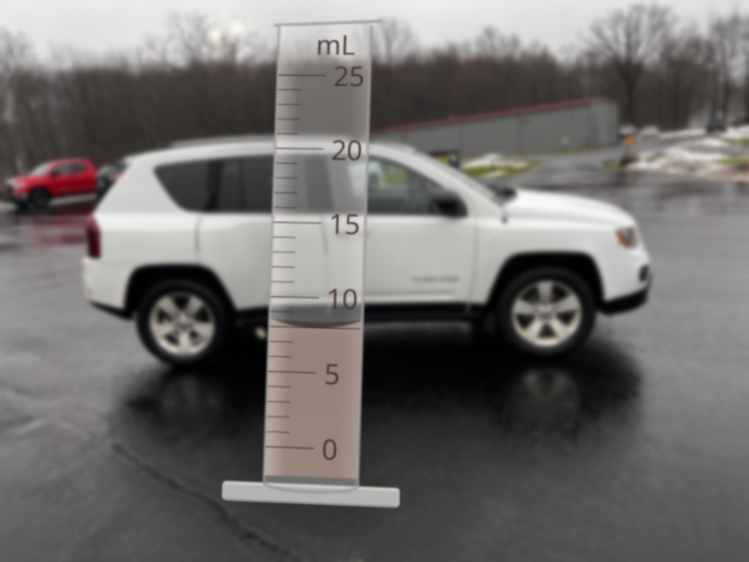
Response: mL 8
